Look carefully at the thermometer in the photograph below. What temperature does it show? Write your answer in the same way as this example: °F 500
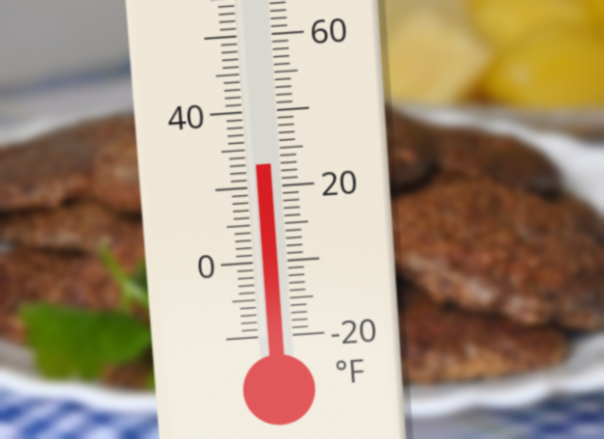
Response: °F 26
